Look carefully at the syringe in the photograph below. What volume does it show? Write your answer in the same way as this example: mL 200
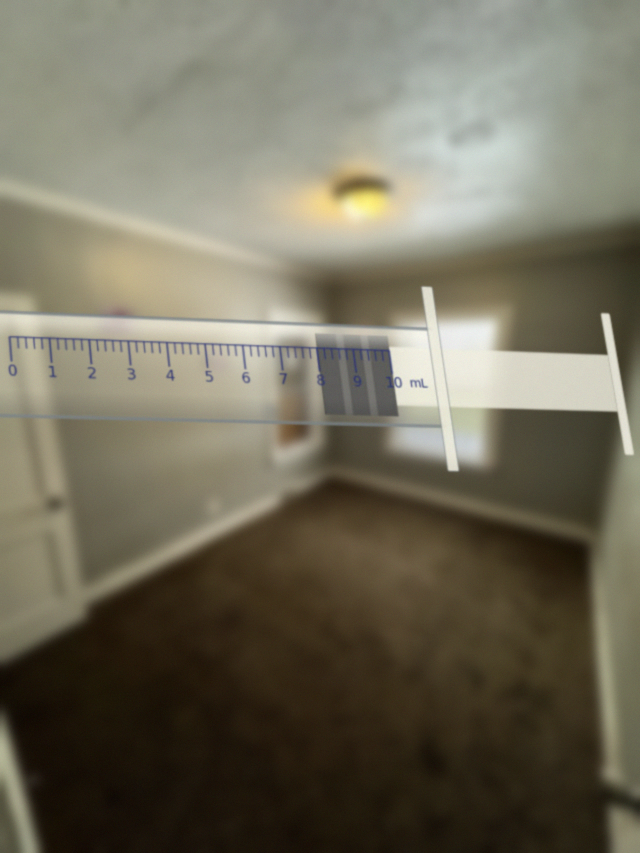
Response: mL 8
